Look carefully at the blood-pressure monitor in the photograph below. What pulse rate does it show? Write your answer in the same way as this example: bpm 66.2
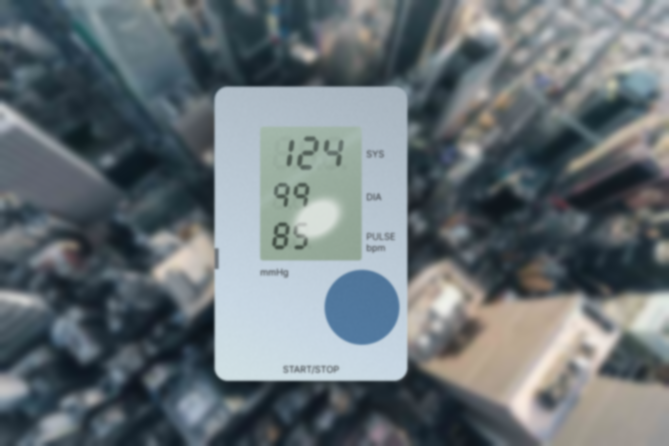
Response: bpm 85
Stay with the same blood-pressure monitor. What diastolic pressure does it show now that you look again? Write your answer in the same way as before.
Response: mmHg 99
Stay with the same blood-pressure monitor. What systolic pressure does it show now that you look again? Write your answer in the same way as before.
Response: mmHg 124
